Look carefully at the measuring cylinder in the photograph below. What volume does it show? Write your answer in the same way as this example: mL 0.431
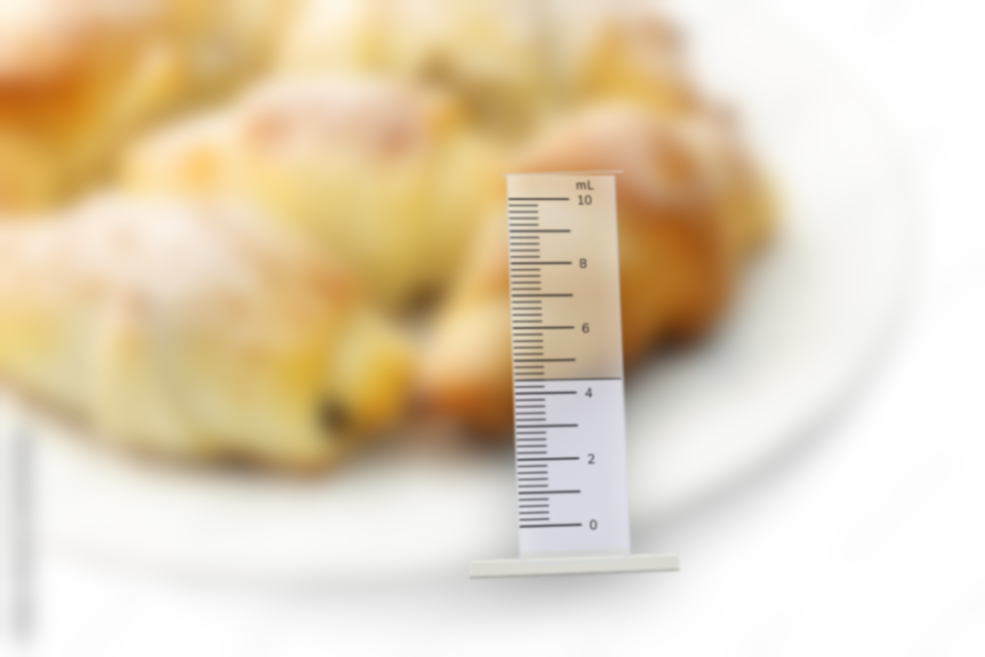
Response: mL 4.4
